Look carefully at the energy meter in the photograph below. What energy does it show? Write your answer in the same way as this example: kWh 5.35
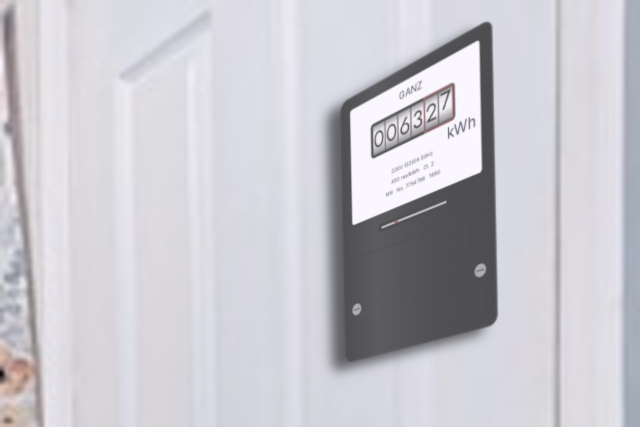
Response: kWh 63.27
